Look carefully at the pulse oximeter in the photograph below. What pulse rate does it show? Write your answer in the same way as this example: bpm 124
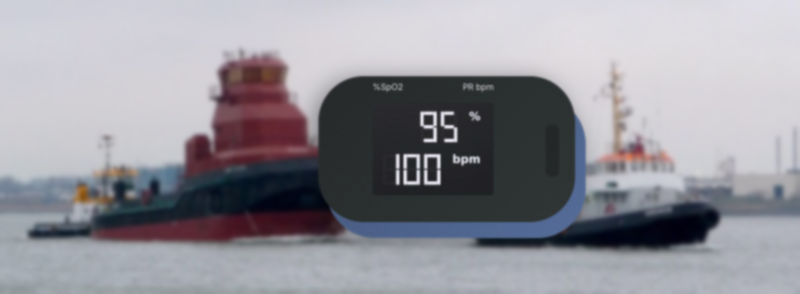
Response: bpm 100
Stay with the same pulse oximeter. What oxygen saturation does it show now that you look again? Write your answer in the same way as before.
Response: % 95
